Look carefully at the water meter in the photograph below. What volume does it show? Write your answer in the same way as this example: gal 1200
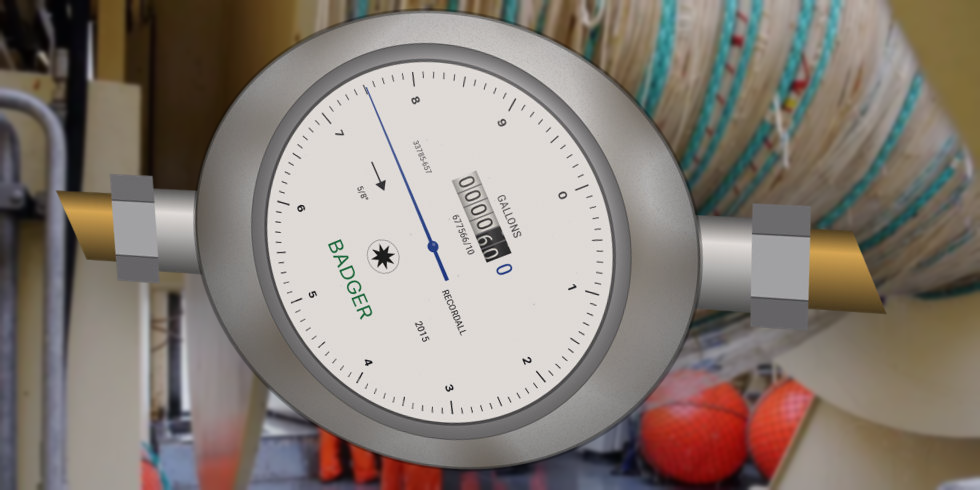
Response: gal 597.5
